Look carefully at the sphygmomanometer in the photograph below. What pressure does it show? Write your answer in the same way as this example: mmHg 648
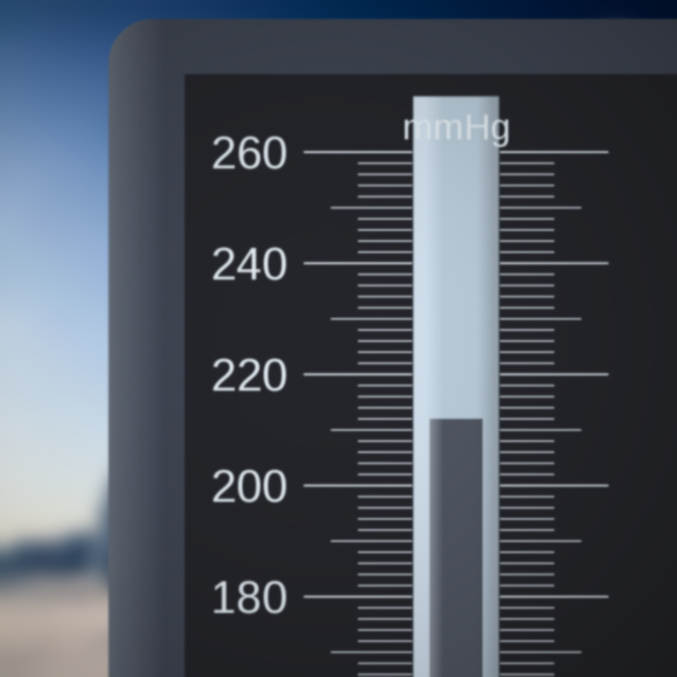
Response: mmHg 212
